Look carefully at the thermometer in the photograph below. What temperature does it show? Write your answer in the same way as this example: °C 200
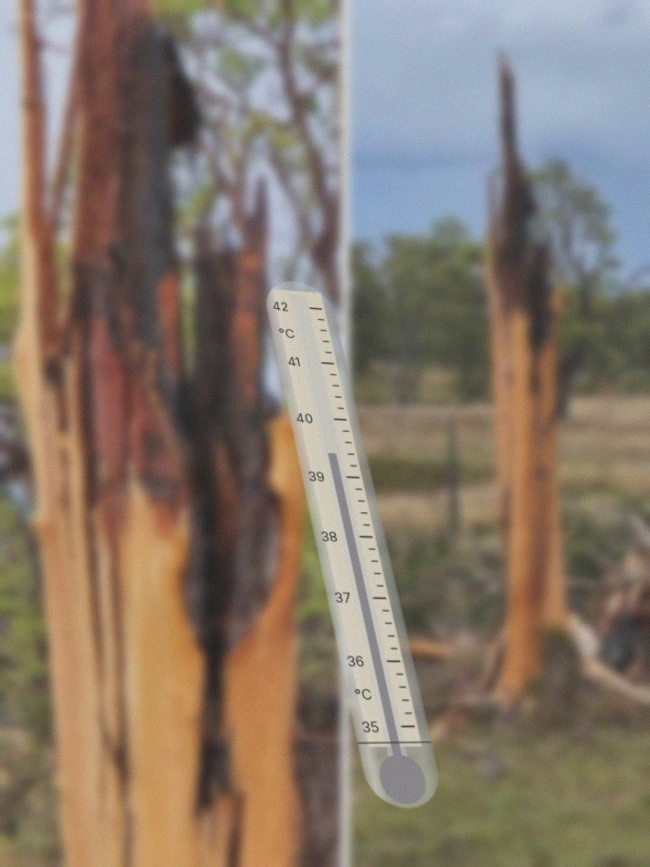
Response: °C 39.4
